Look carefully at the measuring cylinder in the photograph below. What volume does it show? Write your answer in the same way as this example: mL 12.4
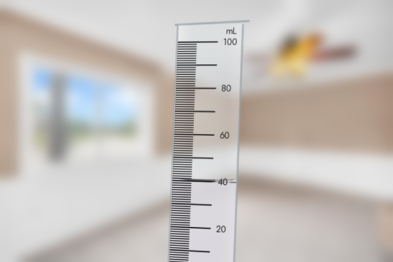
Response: mL 40
